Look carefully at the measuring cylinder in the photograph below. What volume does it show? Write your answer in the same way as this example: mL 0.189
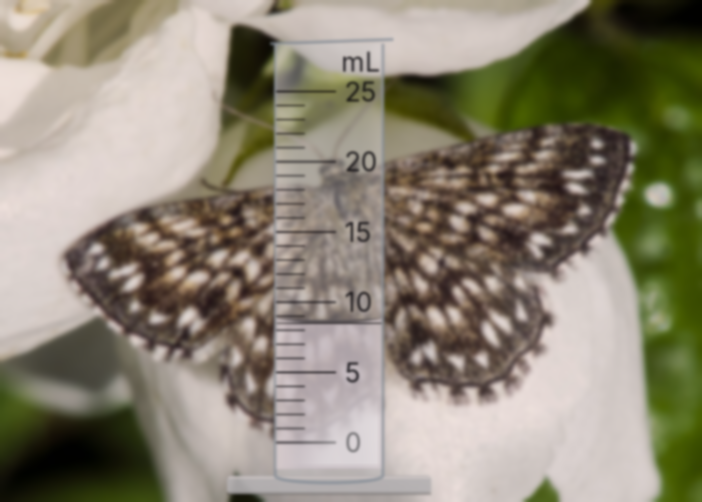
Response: mL 8.5
